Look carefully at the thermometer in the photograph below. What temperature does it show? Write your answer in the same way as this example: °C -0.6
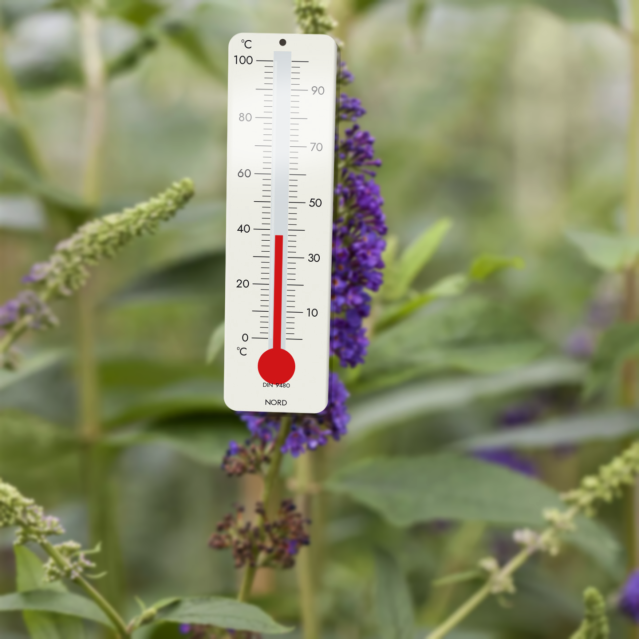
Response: °C 38
